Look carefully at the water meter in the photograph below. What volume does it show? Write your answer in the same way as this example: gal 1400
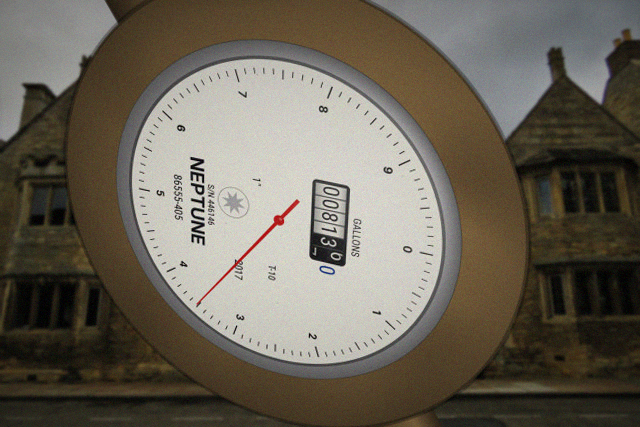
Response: gal 81363.5
